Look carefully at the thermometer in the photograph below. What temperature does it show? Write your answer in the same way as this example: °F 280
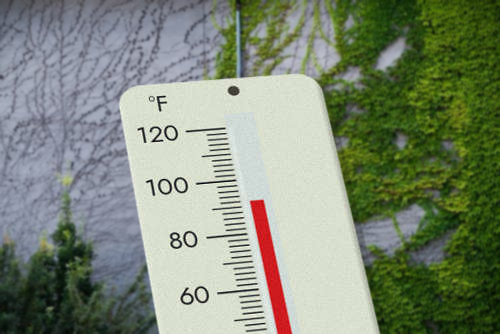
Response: °F 92
